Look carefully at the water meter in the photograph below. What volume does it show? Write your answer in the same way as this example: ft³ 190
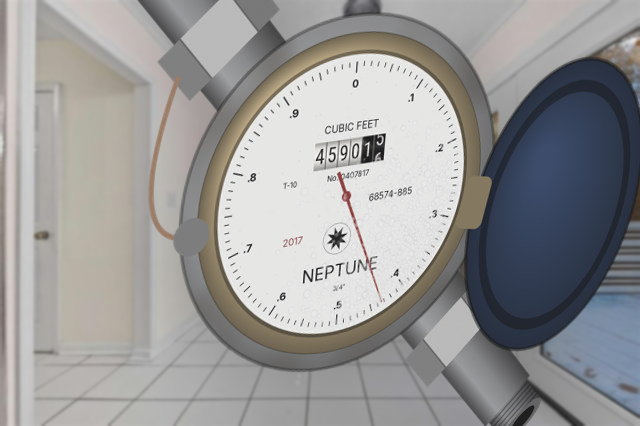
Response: ft³ 459015.43
